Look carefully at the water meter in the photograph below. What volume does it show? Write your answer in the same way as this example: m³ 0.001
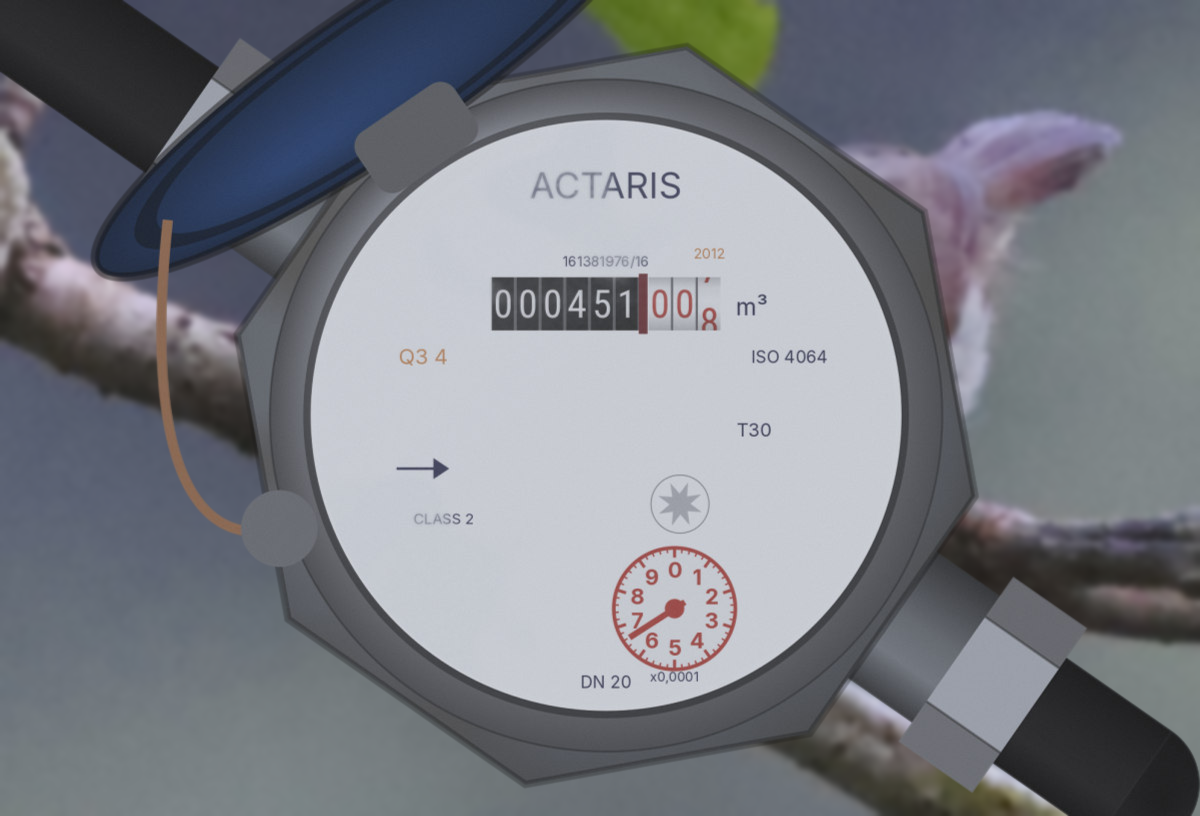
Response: m³ 451.0076
